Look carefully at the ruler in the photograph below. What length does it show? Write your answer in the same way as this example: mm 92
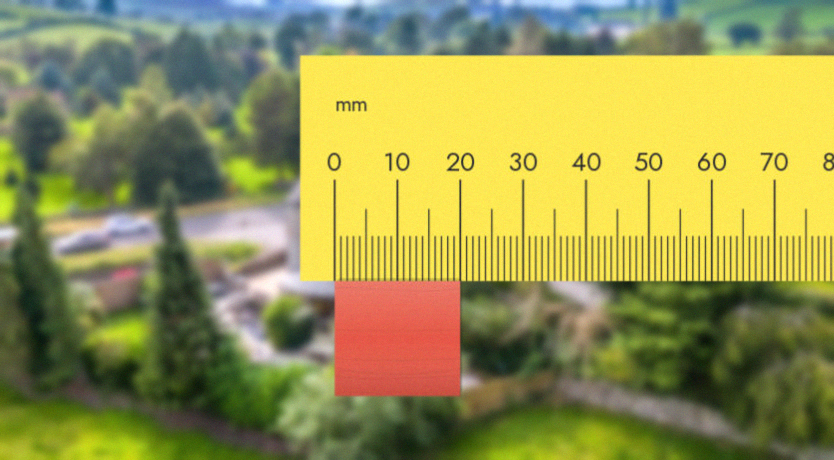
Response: mm 20
